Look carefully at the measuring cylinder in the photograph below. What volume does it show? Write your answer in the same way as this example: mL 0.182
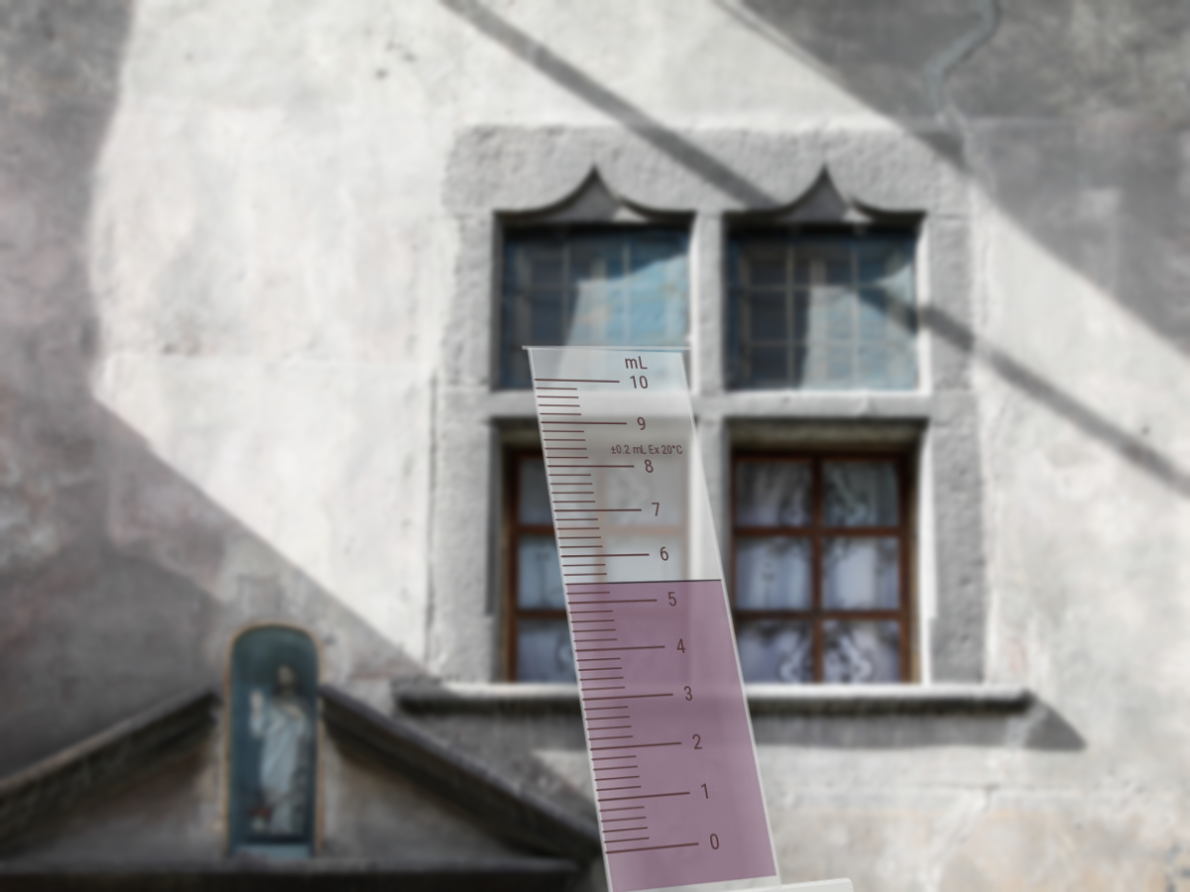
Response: mL 5.4
